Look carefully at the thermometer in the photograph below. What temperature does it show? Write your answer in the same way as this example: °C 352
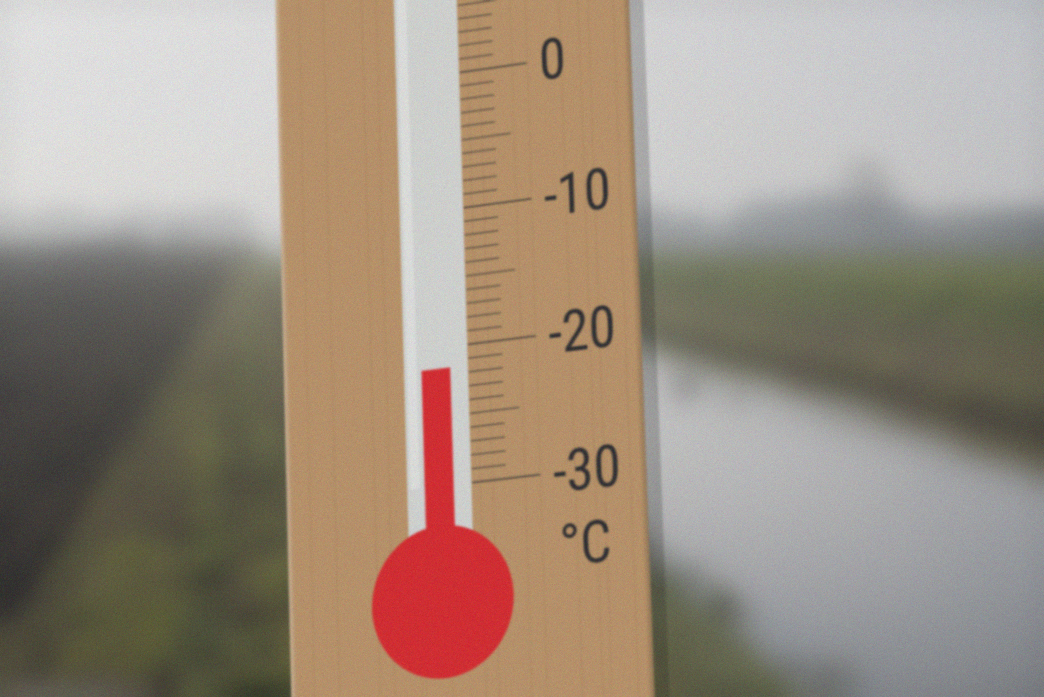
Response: °C -21.5
